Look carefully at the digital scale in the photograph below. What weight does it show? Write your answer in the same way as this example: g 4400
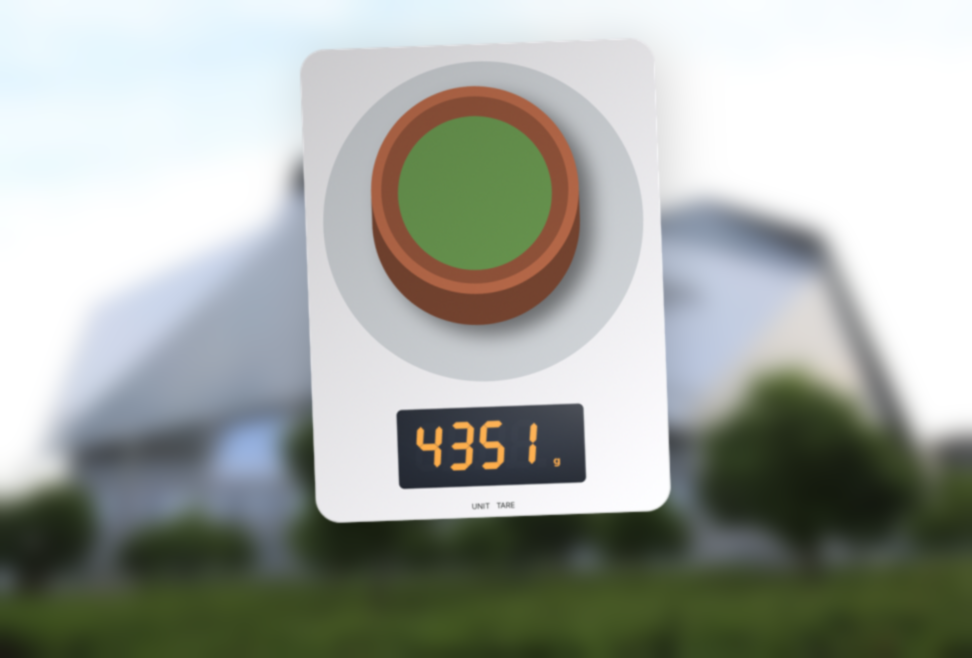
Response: g 4351
